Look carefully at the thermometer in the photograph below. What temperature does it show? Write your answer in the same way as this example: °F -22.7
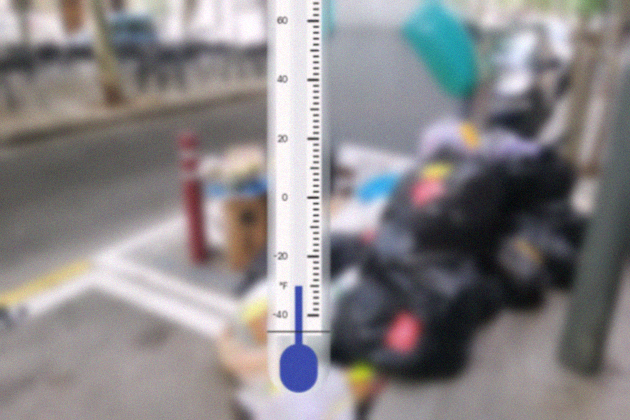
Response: °F -30
